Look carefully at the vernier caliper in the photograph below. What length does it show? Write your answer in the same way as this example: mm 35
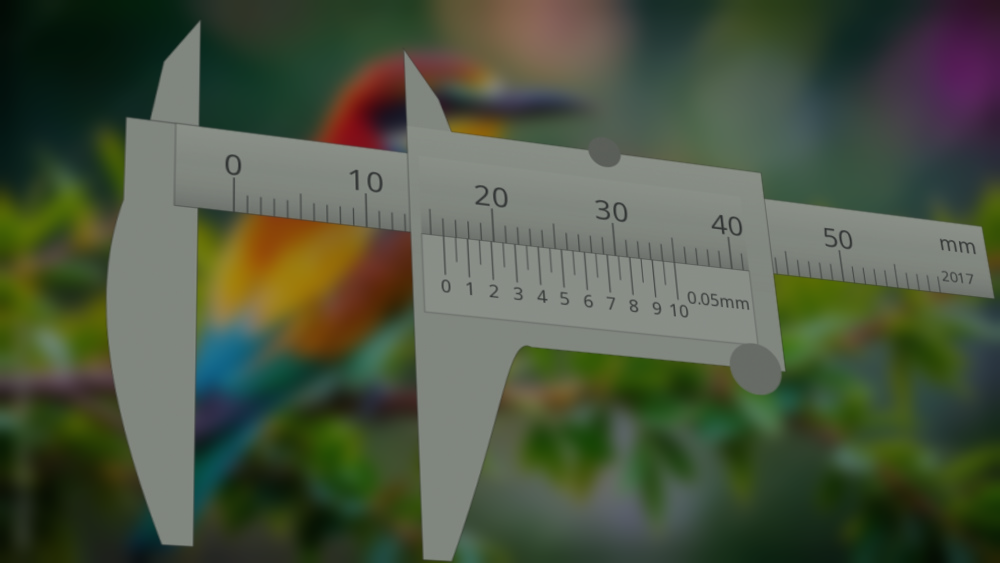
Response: mm 16.0
